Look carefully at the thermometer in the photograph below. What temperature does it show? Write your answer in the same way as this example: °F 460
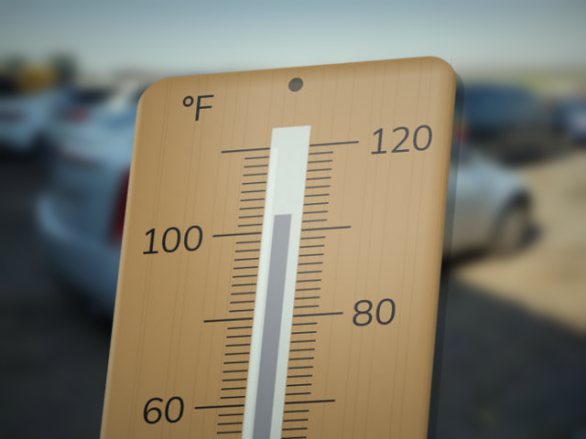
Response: °F 104
